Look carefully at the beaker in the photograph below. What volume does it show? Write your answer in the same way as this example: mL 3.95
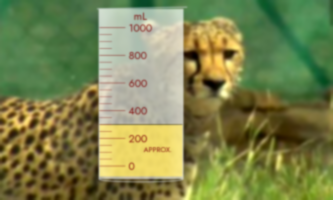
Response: mL 300
